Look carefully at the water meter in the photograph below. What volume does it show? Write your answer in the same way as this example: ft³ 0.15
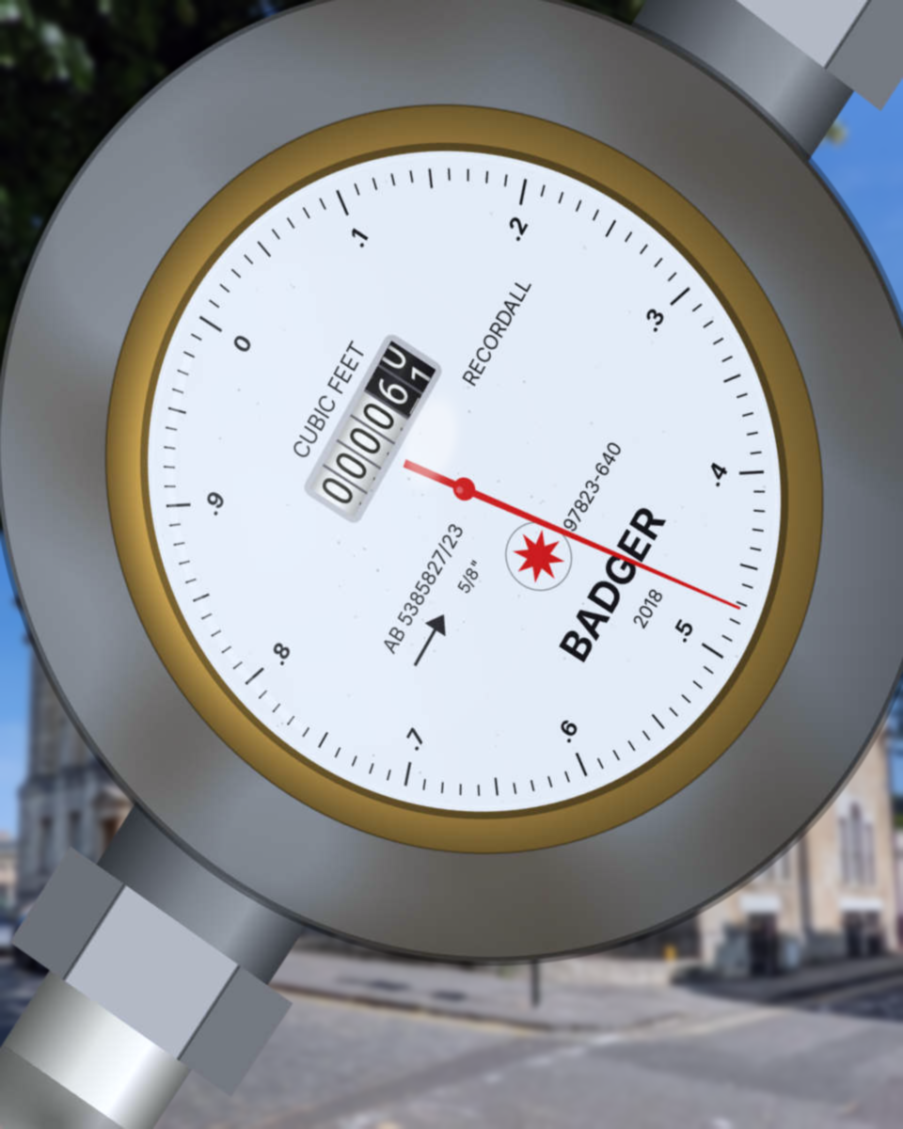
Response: ft³ 60.47
